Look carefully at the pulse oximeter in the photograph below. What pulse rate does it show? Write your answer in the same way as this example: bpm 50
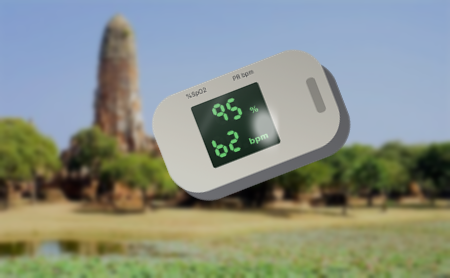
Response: bpm 62
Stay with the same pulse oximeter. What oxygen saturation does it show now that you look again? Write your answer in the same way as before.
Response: % 95
